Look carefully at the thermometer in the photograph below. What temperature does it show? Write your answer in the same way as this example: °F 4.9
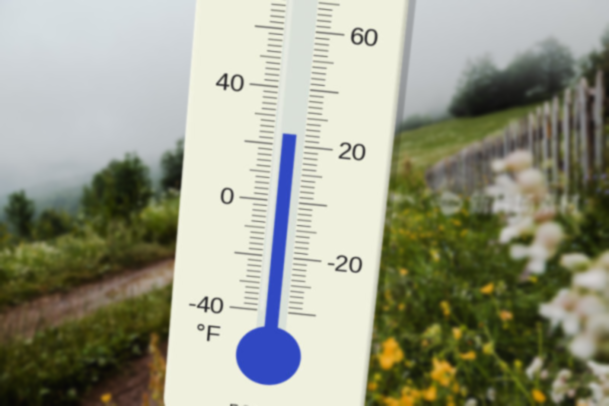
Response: °F 24
